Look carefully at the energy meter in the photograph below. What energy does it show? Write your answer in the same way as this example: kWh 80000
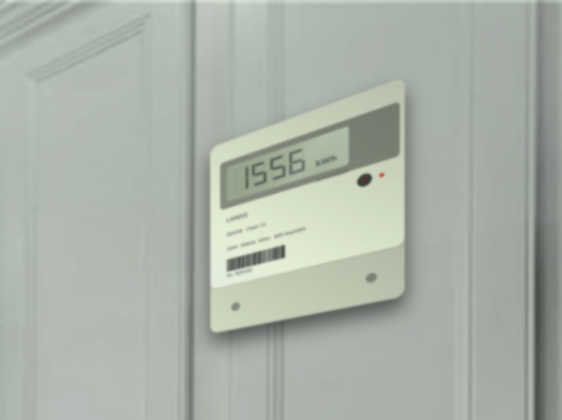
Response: kWh 1556
